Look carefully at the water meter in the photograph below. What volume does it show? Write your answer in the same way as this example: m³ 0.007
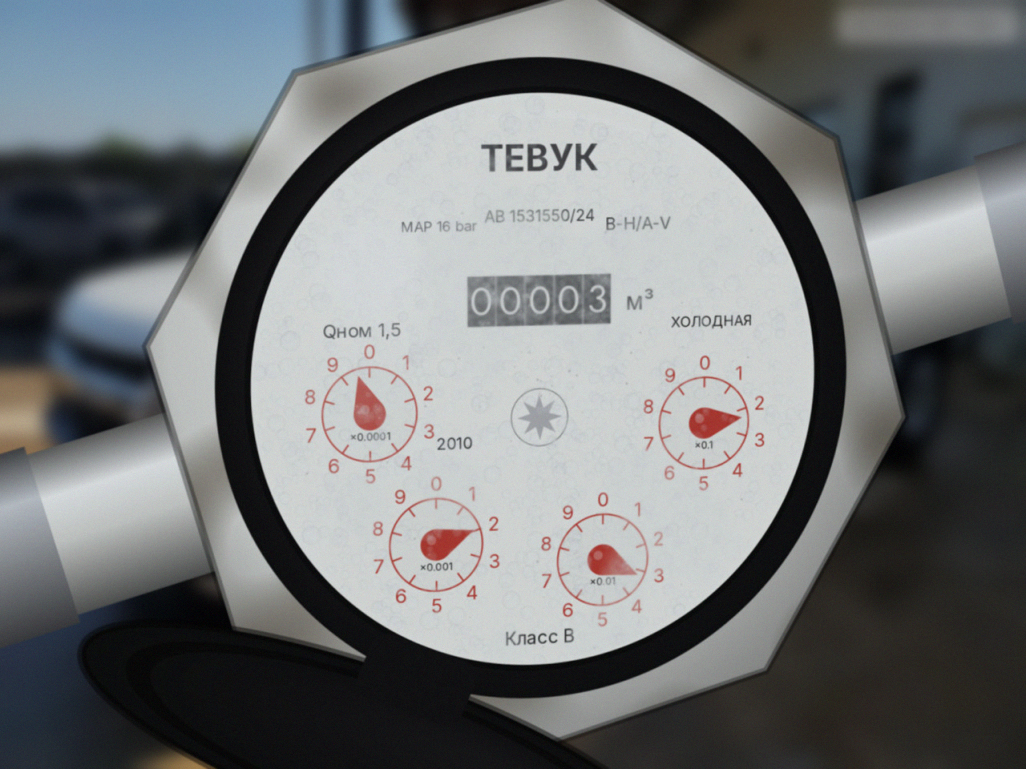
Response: m³ 3.2319
